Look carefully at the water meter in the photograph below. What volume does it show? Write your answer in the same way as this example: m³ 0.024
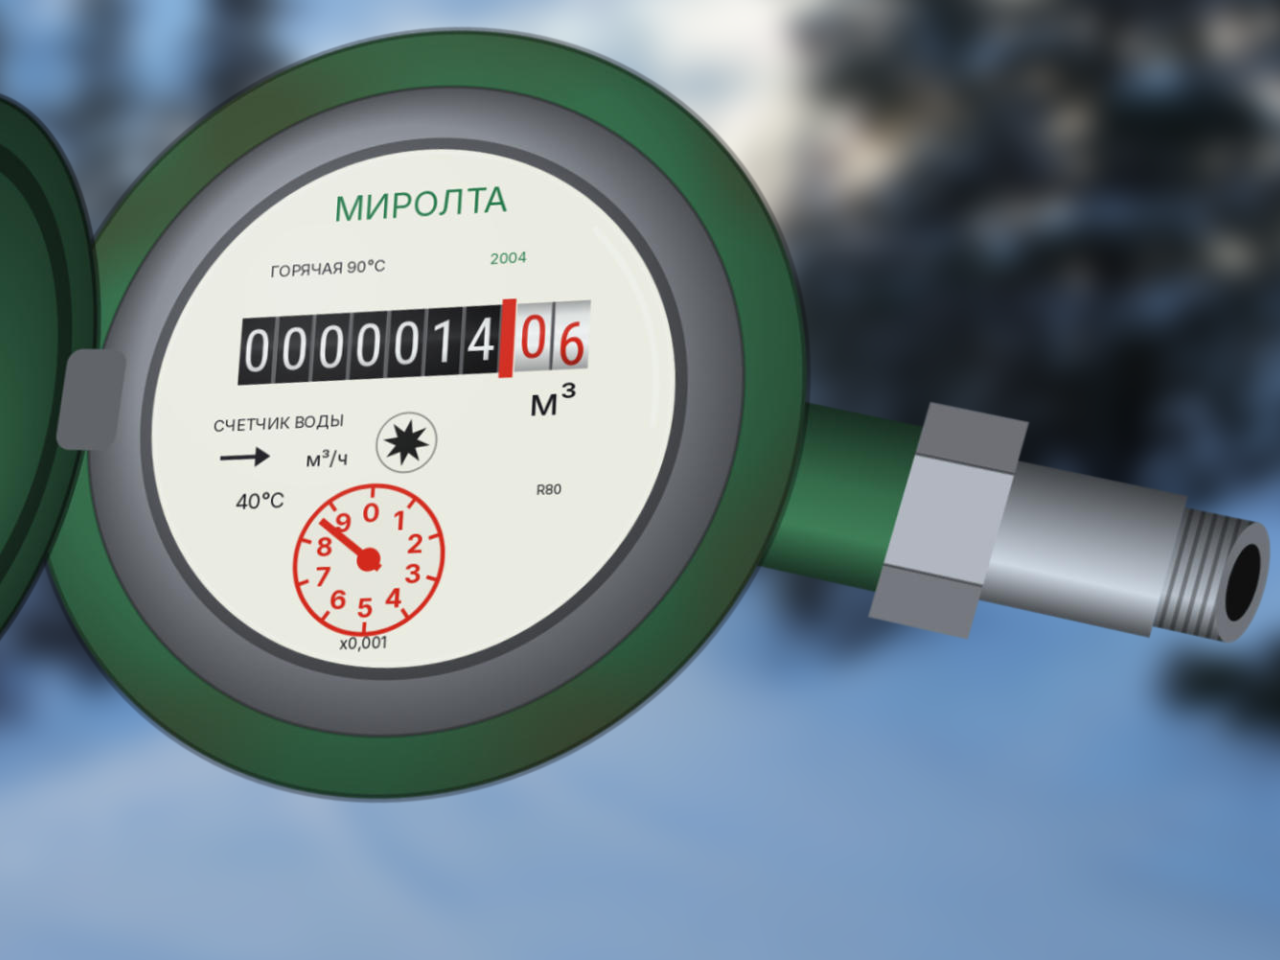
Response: m³ 14.058
